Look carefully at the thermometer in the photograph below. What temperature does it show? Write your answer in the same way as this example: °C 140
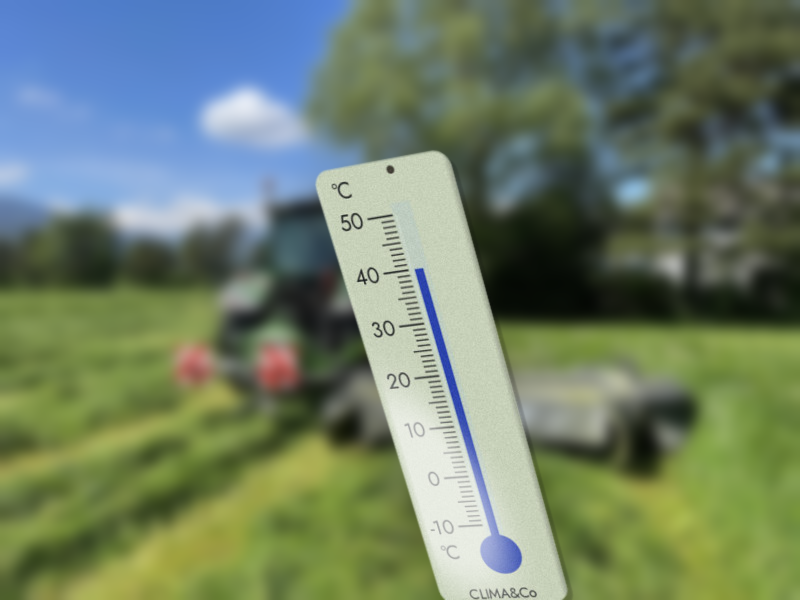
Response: °C 40
